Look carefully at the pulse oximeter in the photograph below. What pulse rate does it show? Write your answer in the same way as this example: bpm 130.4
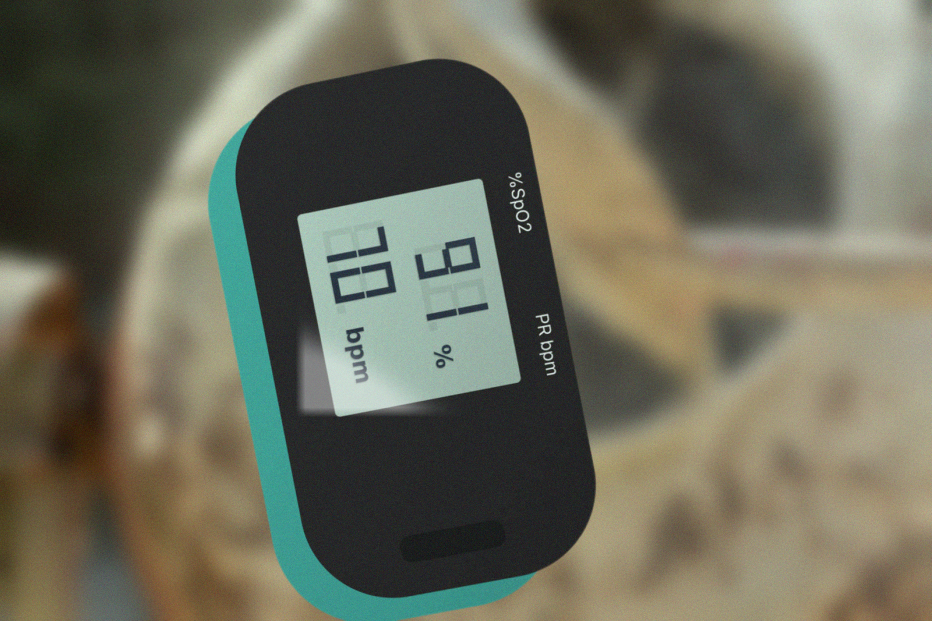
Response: bpm 70
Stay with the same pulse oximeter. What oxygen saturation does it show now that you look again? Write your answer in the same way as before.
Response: % 91
